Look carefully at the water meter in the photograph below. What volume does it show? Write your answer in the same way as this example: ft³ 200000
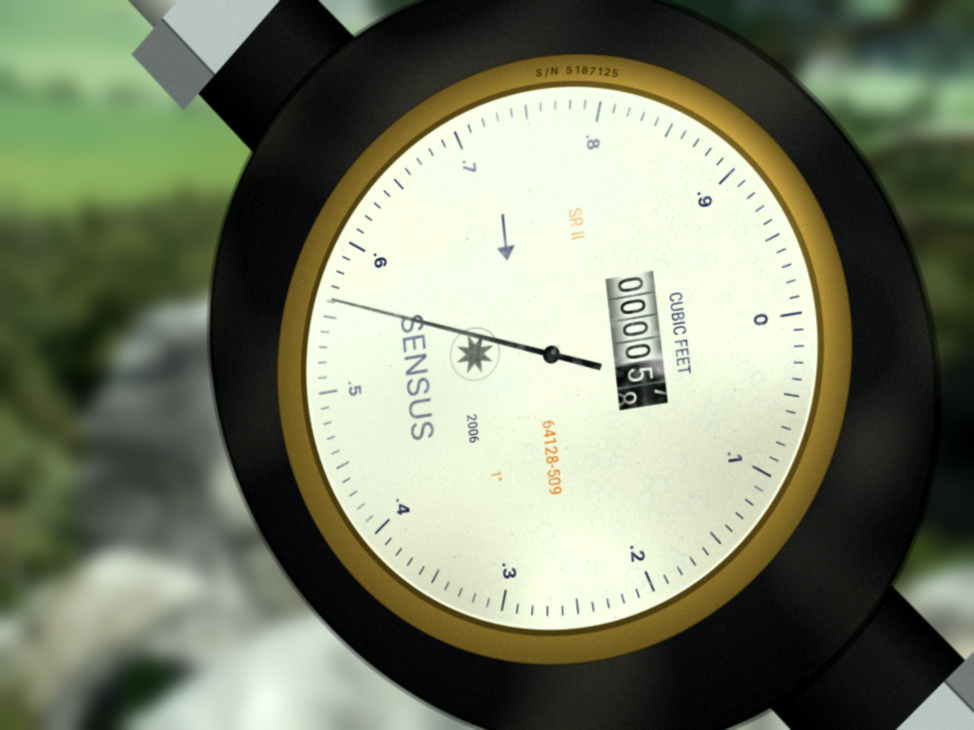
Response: ft³ 57.56
